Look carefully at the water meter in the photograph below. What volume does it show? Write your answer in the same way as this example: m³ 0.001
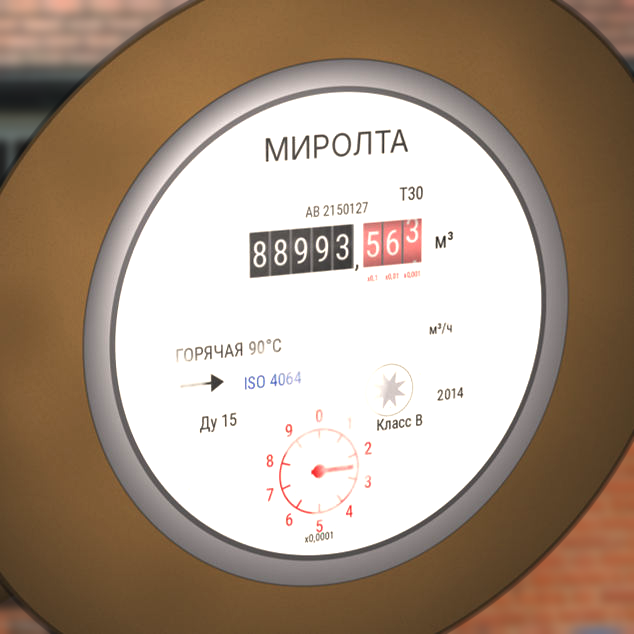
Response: m³ 88993.5632
